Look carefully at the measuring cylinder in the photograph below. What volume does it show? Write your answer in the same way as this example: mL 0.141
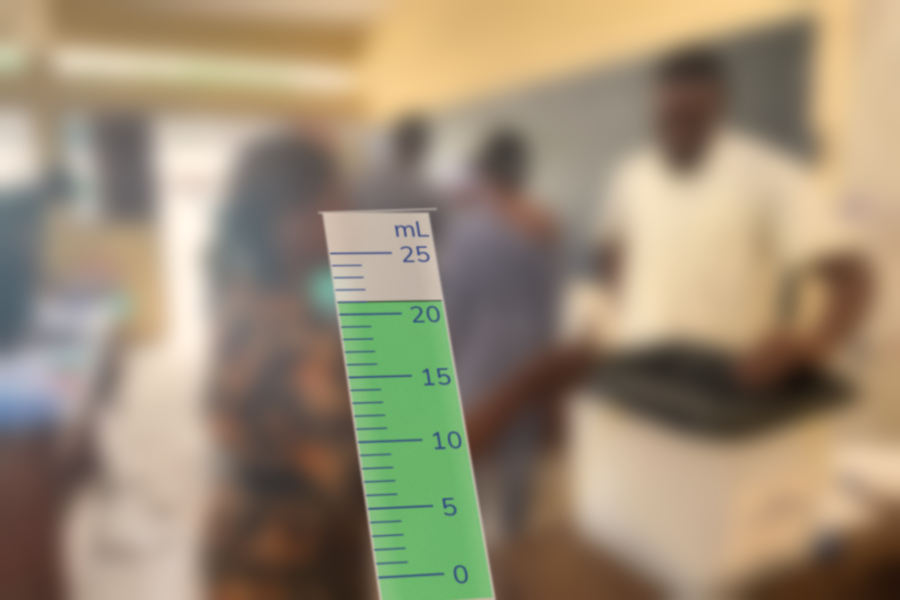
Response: mL 21
